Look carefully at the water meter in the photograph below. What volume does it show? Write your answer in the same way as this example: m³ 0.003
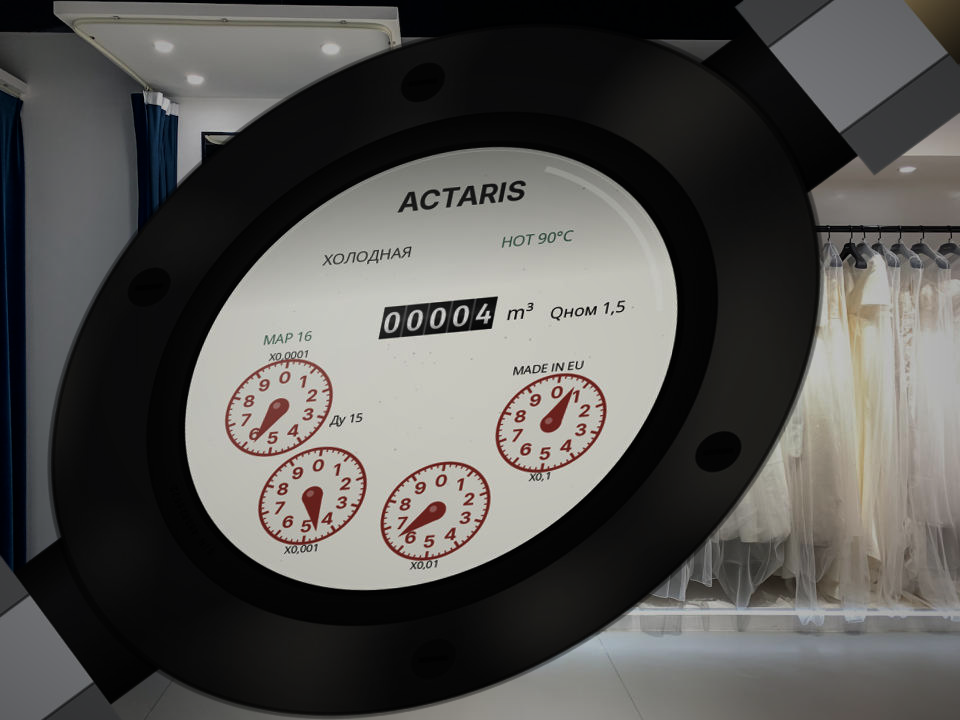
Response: m³ 4.0645
